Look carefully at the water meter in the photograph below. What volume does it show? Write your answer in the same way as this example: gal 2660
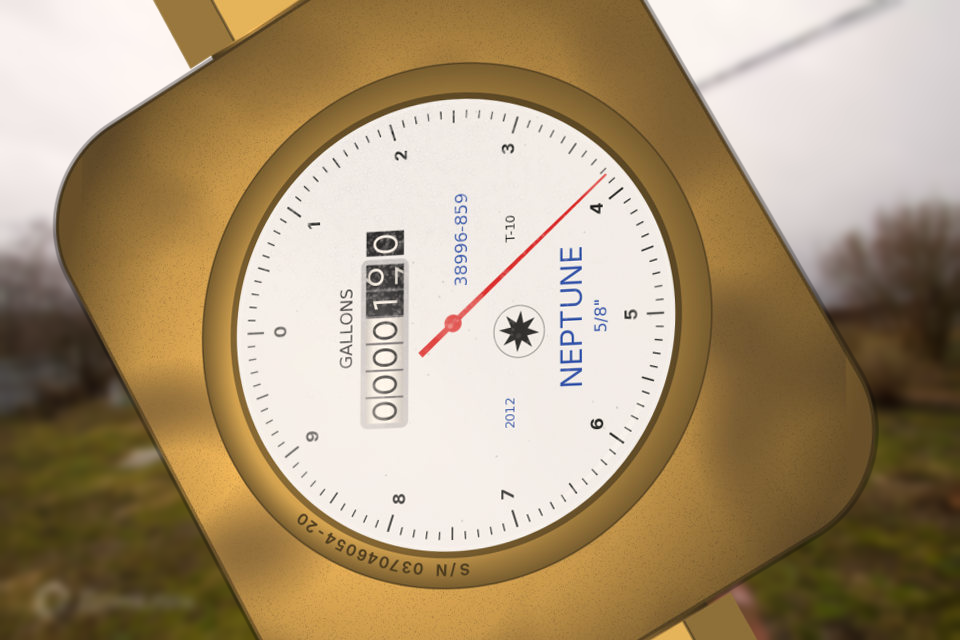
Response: gal 163.8
